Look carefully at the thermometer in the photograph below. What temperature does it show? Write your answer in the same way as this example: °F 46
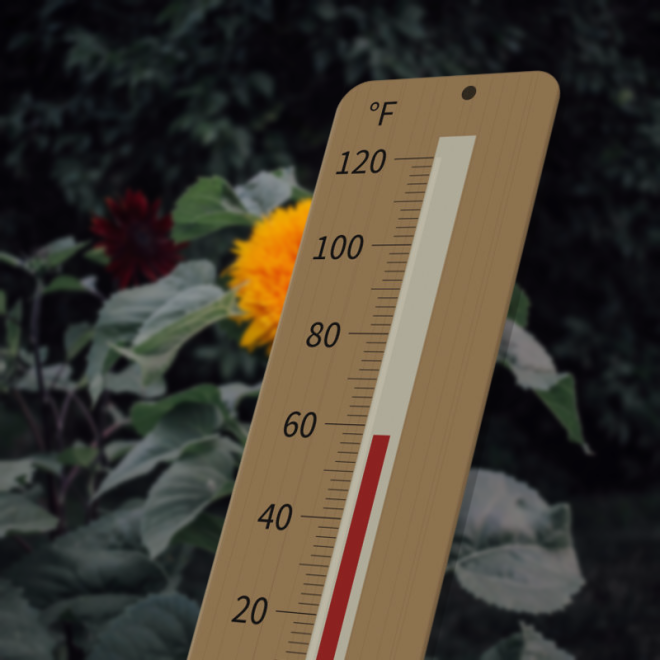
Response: °F 58
